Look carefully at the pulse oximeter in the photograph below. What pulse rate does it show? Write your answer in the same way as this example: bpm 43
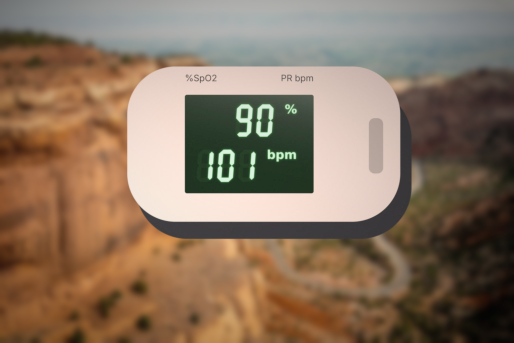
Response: bpm 101
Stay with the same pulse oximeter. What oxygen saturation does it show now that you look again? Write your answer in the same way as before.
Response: % 90
